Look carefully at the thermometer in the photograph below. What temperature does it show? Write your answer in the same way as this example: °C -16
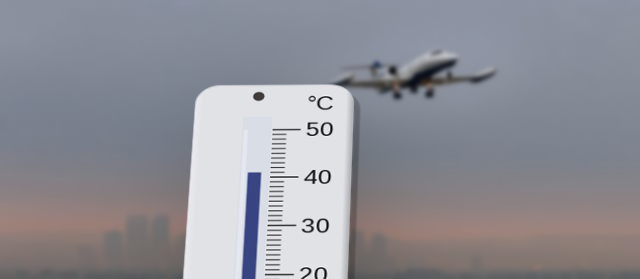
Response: °C 41
